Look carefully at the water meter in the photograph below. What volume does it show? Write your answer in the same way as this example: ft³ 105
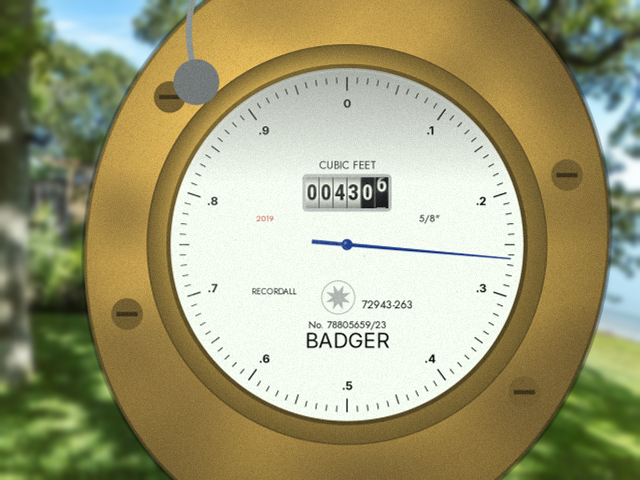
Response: ft³ 4306.26
